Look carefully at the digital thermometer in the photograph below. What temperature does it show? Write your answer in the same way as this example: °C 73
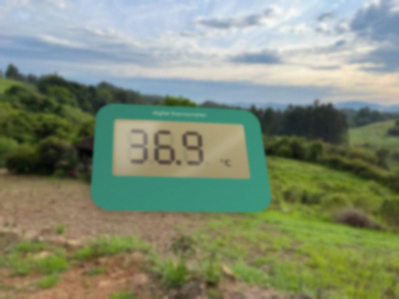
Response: °C 36.9
